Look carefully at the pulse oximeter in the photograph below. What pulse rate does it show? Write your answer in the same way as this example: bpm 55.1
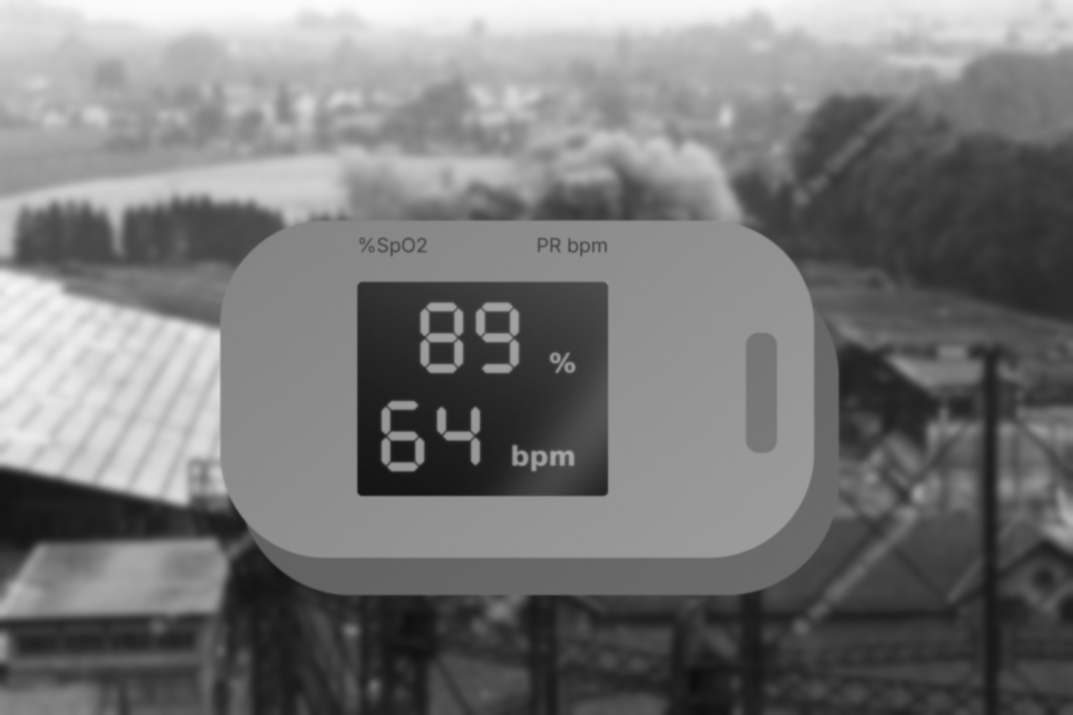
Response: bpm 64
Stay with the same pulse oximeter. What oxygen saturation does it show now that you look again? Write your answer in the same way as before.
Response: % 89
